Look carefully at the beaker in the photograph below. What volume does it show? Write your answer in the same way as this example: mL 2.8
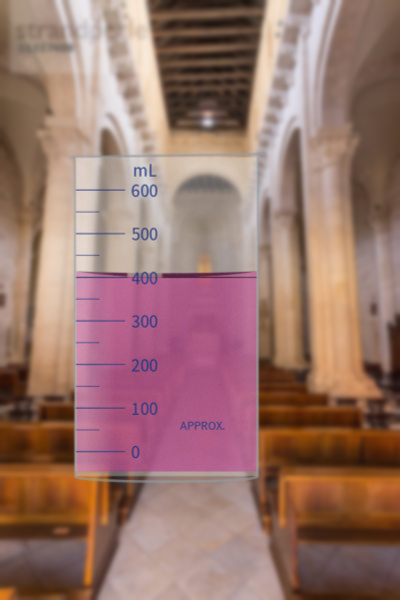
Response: mL 400
